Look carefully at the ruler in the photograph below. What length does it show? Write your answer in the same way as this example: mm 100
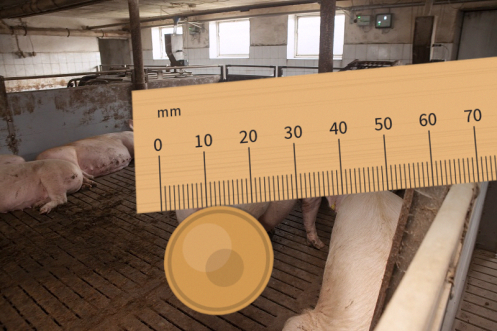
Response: mm 24
